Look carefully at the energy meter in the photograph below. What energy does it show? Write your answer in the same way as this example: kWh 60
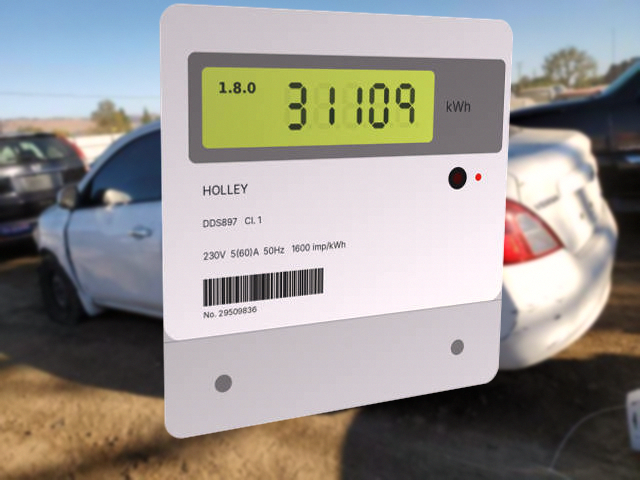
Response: kWh 31109
